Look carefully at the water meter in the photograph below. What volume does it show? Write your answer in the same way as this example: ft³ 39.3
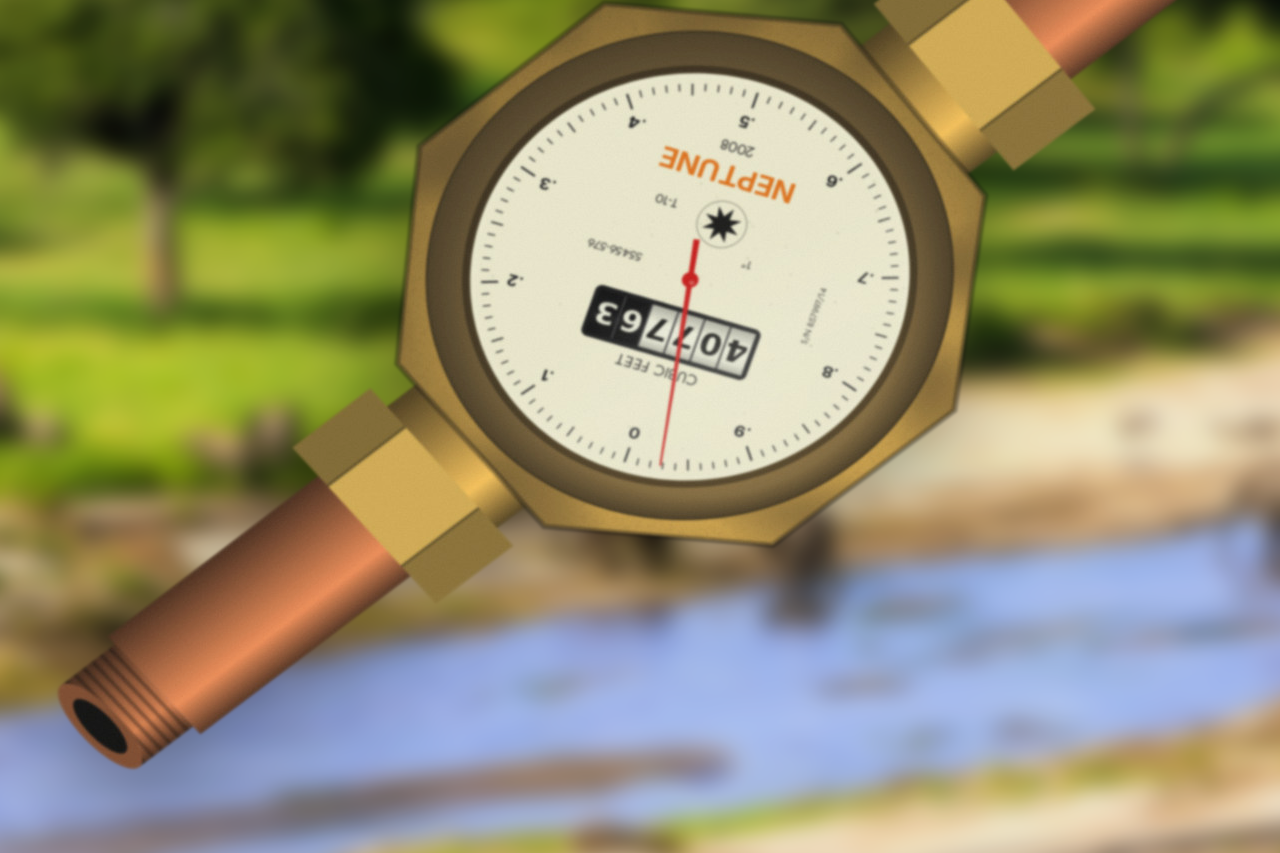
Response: ft³ 407762.97
